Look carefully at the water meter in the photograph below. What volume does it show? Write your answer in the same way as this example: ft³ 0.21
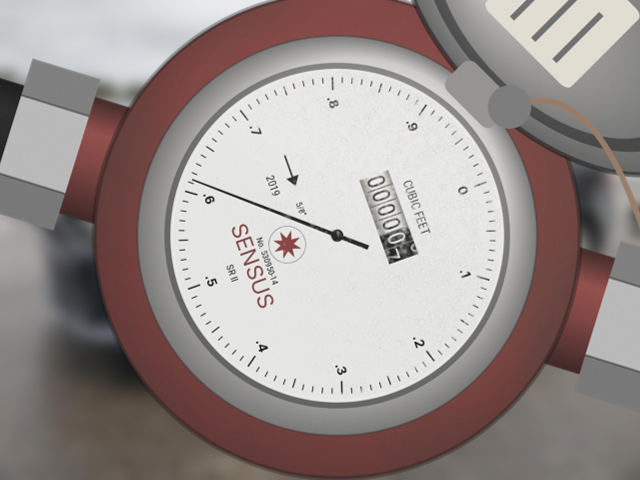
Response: ft³ 6.61
